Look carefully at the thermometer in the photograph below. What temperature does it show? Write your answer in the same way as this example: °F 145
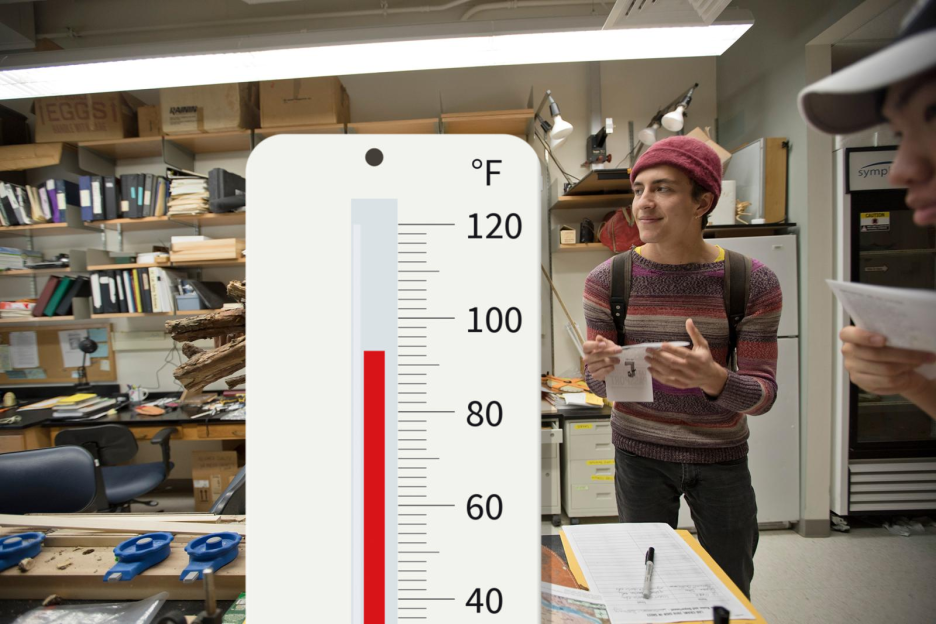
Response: °F 93
